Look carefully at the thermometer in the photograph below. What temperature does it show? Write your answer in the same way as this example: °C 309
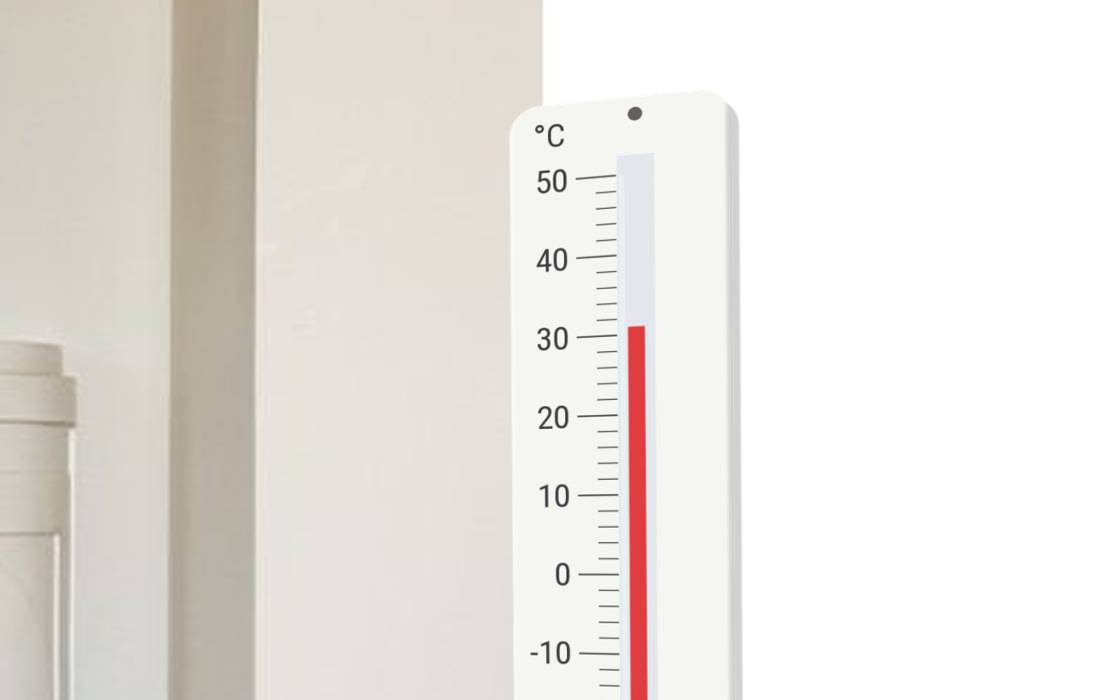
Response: °C 31
